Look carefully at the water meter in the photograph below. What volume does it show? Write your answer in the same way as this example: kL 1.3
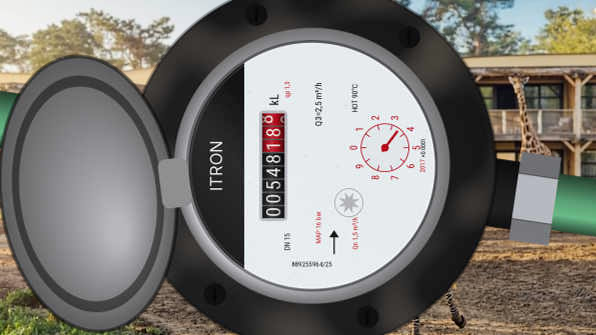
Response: kL 548.1883
